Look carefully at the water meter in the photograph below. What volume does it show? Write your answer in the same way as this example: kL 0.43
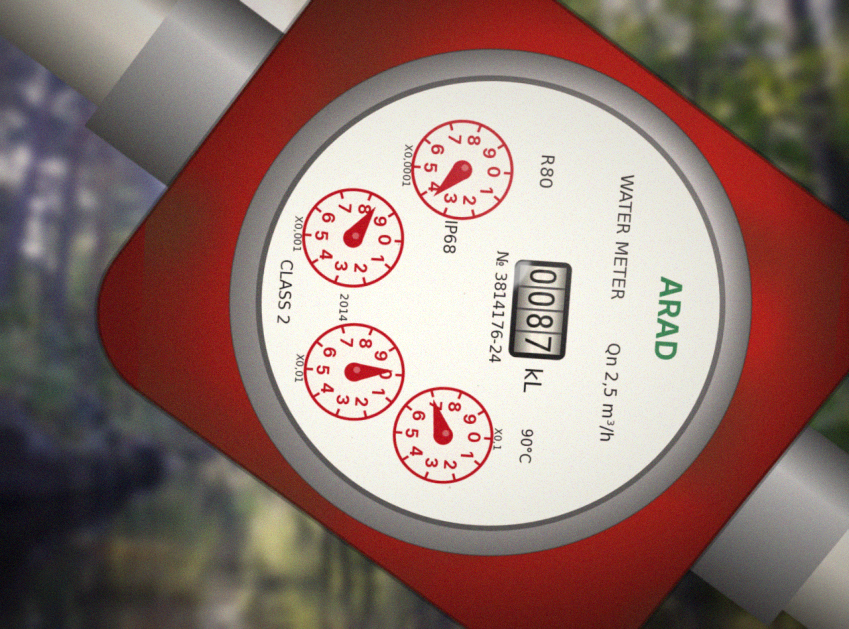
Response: kL 87.6983
